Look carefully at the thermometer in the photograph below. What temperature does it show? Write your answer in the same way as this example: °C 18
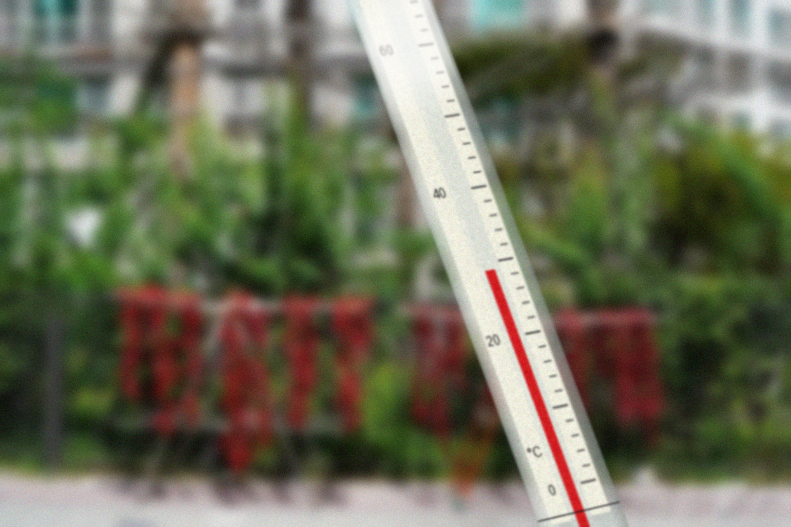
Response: °C 29
